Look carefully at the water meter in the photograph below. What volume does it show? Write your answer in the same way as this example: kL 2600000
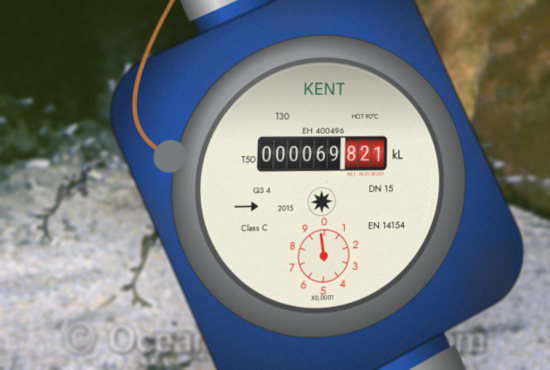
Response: kL 69.8209
